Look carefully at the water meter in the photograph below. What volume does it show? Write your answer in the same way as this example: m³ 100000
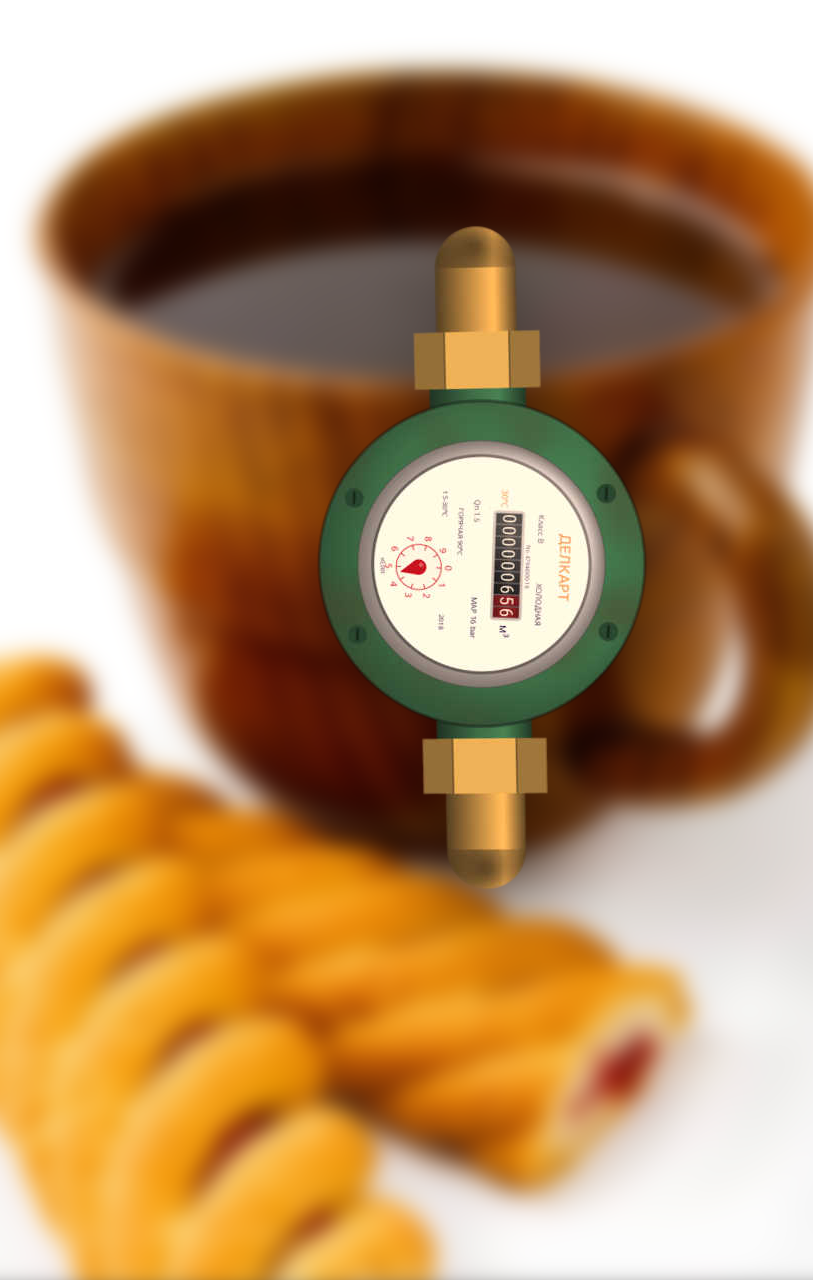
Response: m³ 6.564
